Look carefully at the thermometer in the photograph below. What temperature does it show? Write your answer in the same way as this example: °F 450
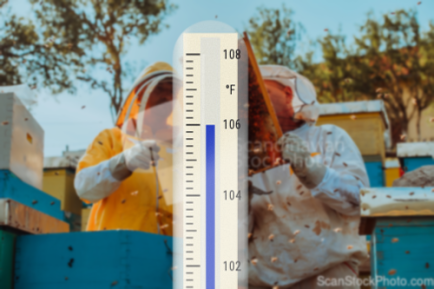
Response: °F 106
